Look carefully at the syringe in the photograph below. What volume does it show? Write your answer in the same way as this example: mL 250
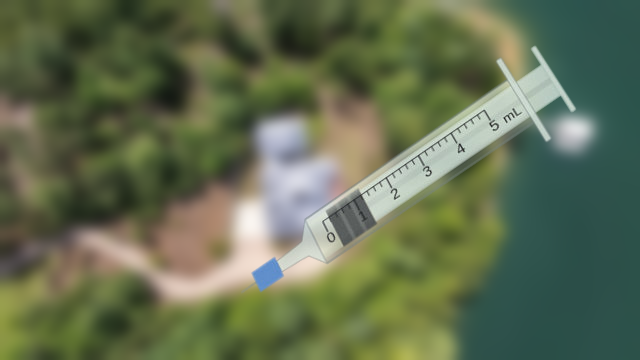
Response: mL 0.2
